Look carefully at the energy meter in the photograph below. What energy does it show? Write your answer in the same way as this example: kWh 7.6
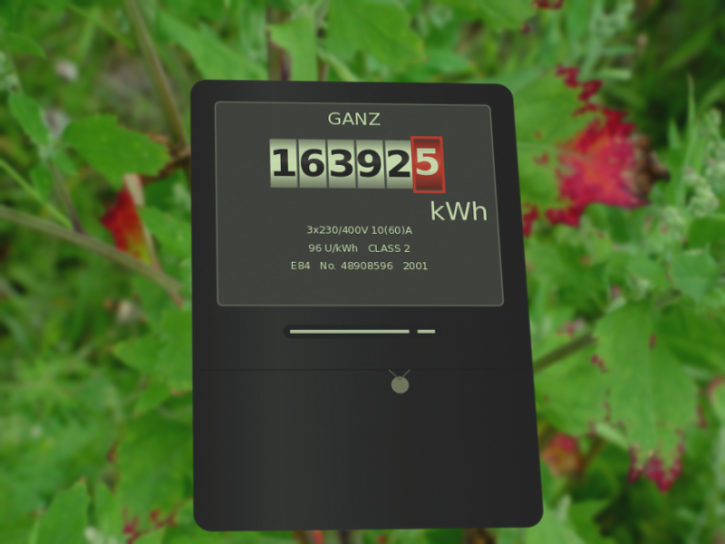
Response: kWh 16392.5
